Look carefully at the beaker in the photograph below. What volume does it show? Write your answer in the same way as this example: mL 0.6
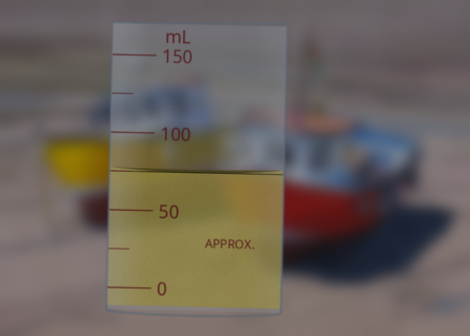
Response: mL 75
